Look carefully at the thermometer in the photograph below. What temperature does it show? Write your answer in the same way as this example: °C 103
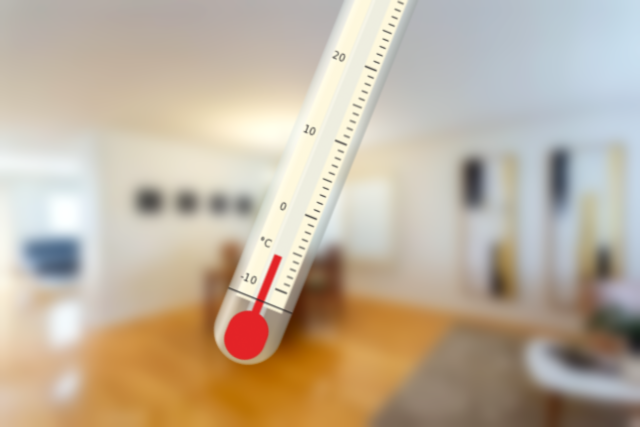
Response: °C -6
